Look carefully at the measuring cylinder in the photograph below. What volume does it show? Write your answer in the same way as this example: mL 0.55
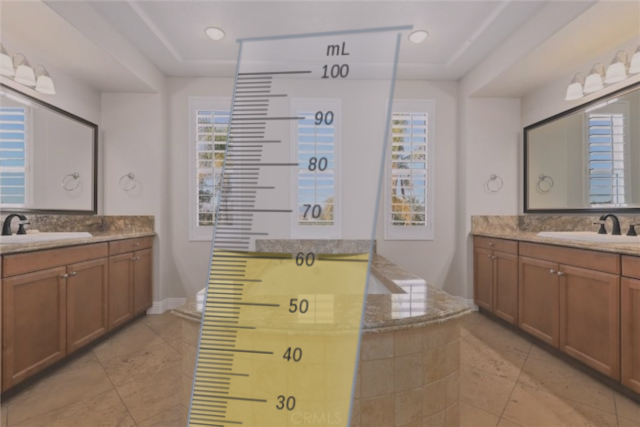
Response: mL 60
